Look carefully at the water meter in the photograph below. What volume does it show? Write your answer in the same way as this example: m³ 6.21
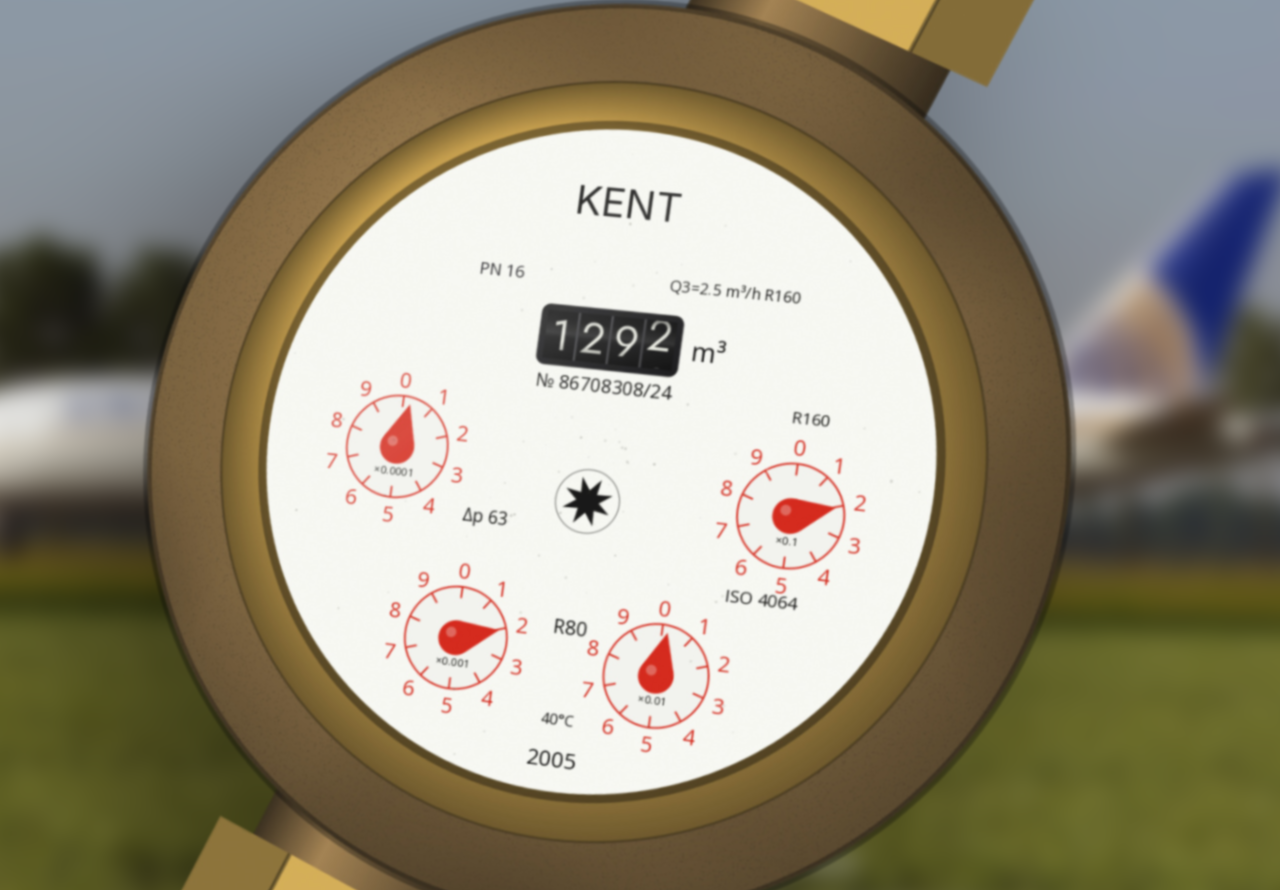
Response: m³ 1292.2020
